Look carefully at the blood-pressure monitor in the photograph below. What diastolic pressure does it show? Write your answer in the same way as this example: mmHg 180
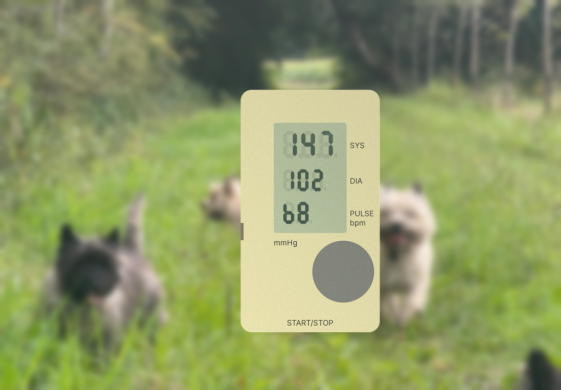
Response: mmHg 102
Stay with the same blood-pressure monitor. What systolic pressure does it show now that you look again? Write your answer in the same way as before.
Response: mmHg 147
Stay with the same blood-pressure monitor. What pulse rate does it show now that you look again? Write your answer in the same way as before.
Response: bpm 68
